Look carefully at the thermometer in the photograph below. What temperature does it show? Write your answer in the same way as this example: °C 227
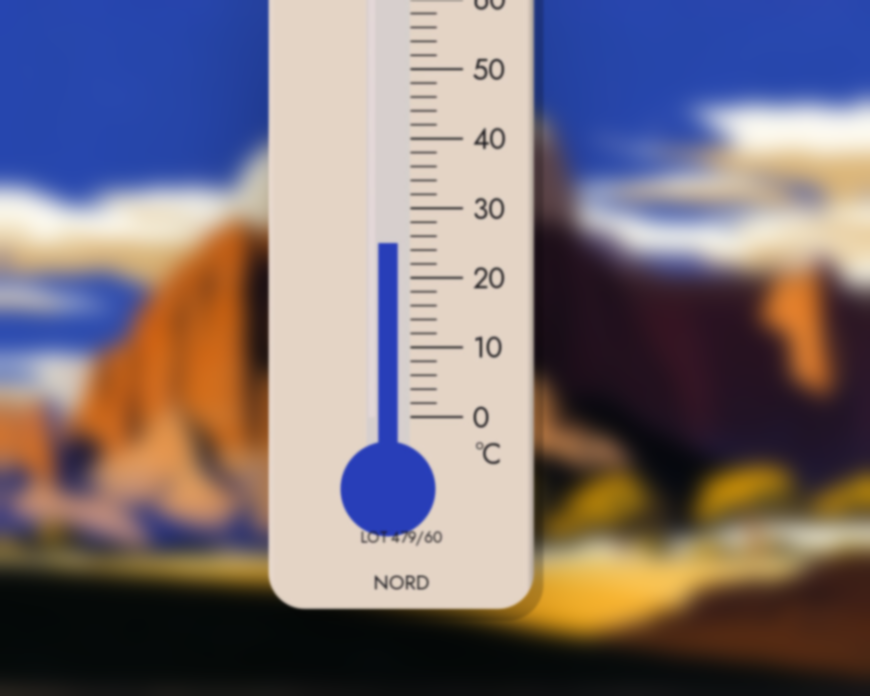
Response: °C 25
